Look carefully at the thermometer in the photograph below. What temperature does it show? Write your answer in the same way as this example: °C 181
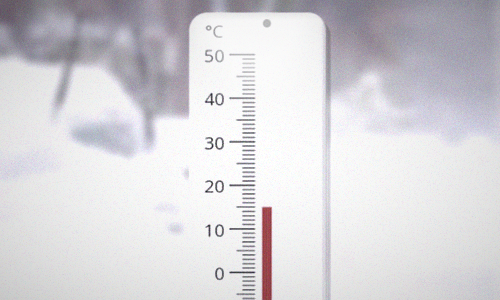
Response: °C 15
